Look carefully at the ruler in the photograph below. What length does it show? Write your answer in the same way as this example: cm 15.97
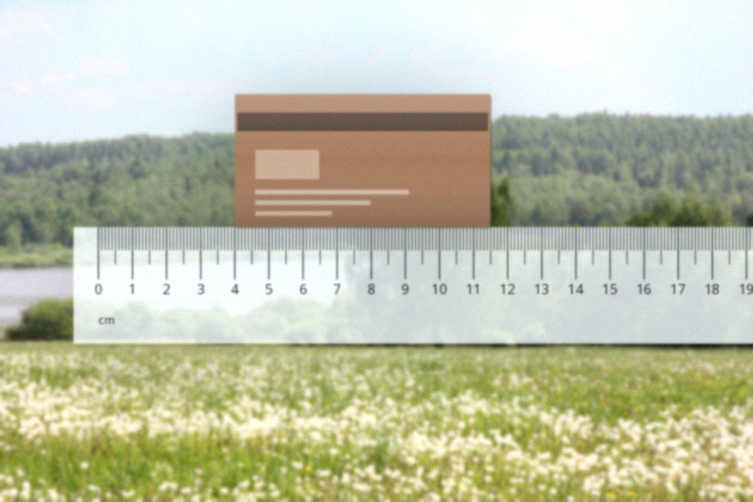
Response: cm 7.5
